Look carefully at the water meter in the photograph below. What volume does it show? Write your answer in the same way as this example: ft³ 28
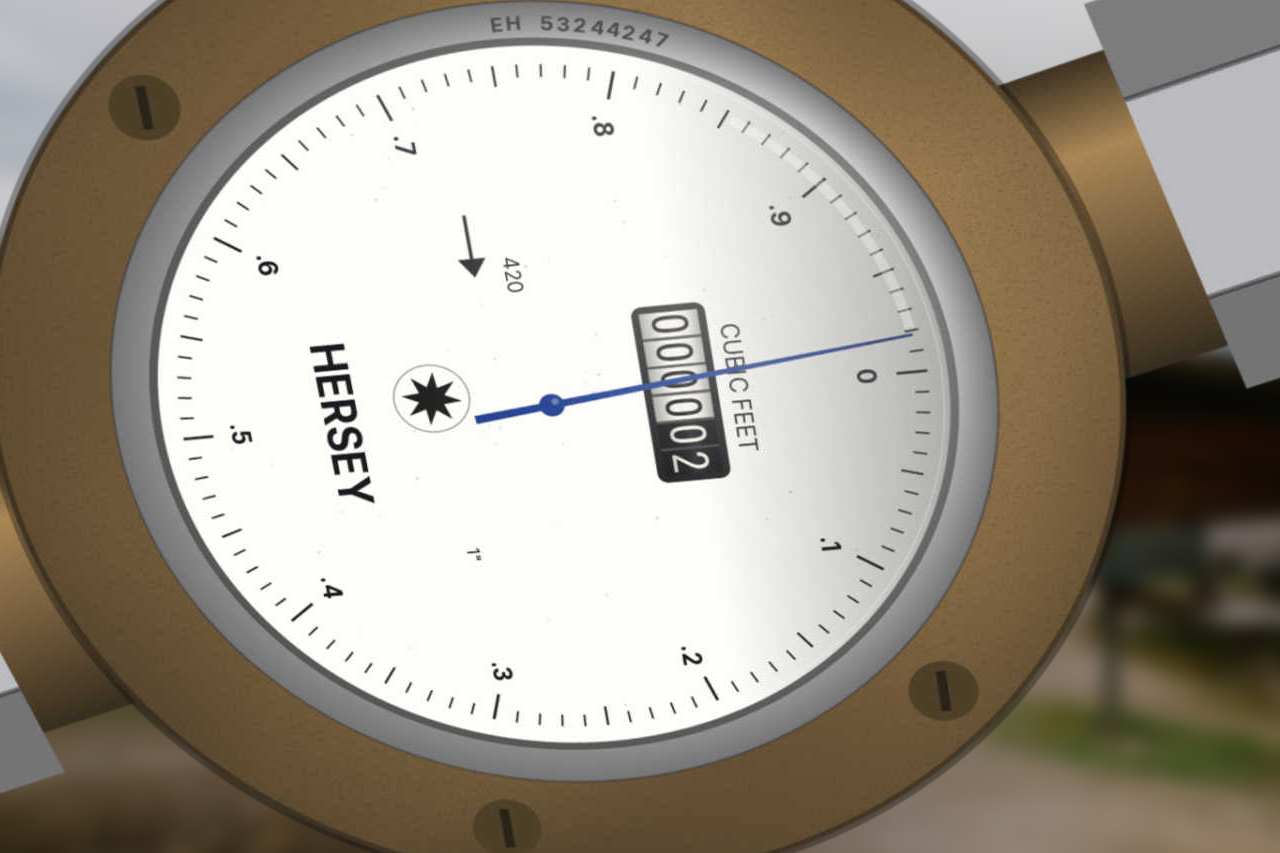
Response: ft³ 1.98
